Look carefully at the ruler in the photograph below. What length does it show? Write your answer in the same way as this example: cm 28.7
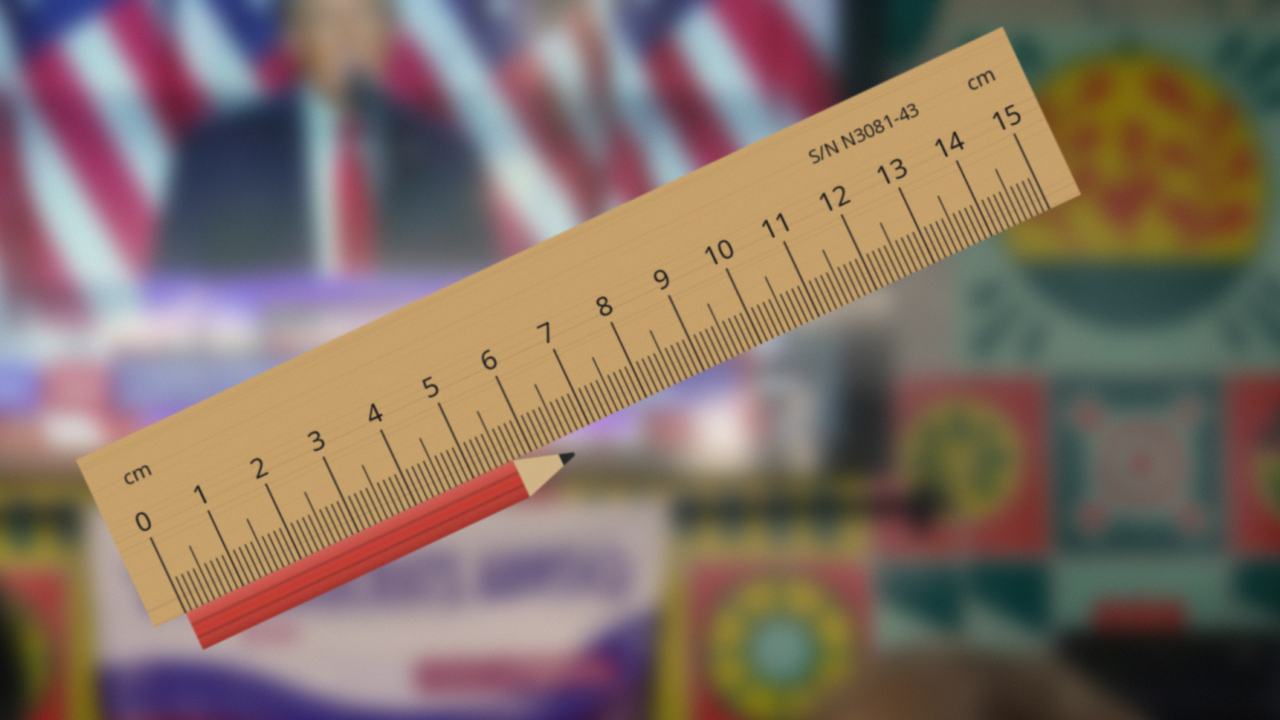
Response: cm 6.6
